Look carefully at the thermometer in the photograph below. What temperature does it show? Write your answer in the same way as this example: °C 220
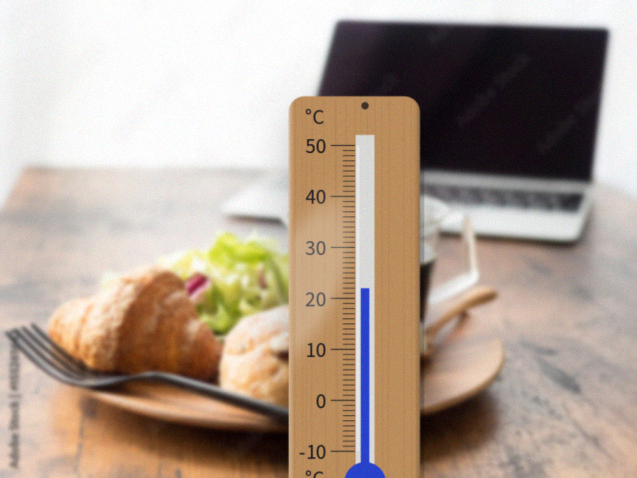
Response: °C 22
